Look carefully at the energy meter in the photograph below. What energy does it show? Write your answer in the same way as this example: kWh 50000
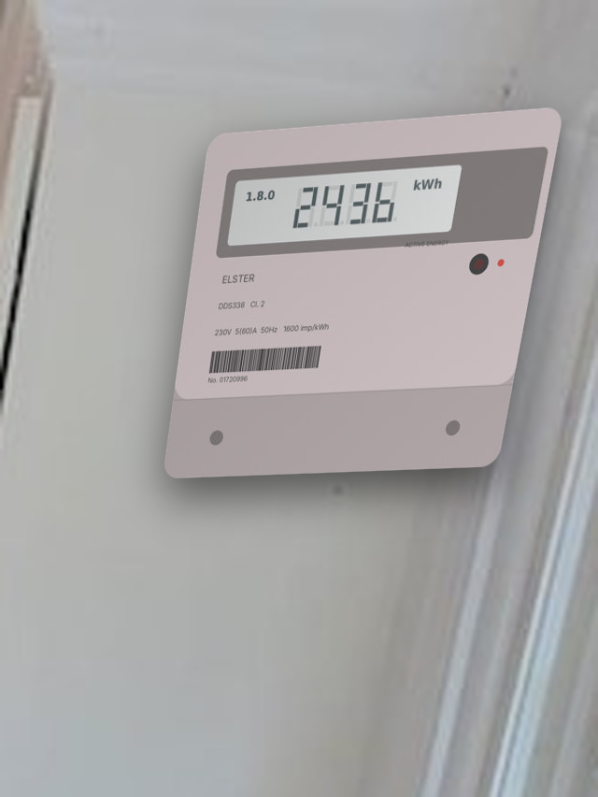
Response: kWh 2436
